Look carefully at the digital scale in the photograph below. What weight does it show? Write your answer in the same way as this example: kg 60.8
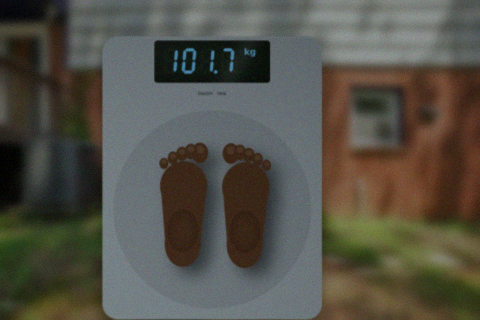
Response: kg 101.7
